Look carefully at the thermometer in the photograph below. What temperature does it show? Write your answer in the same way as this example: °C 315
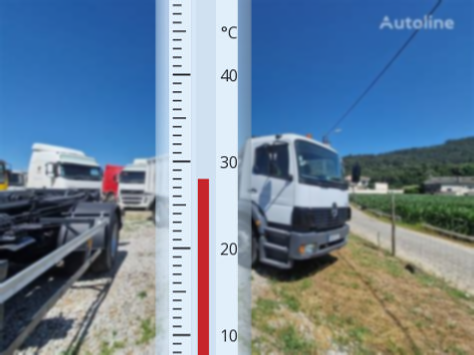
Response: °C 28
